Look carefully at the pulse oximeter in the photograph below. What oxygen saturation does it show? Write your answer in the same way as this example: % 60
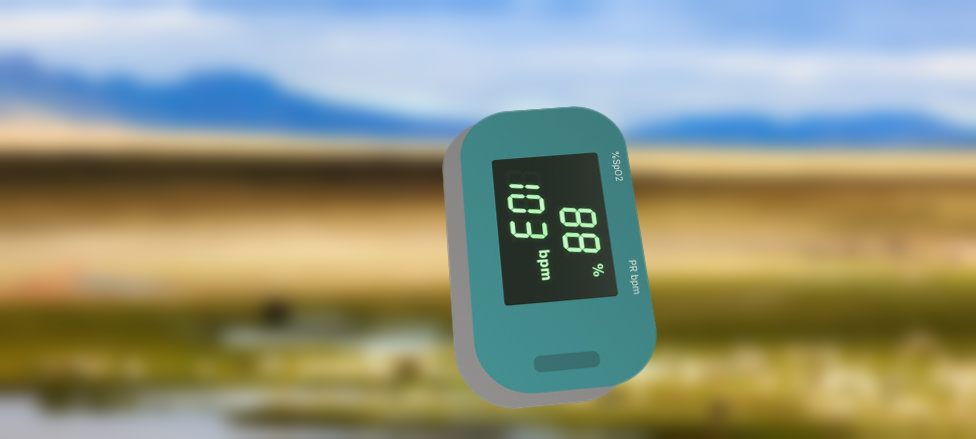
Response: % 88
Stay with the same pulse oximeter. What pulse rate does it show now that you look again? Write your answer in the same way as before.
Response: bpm 103
